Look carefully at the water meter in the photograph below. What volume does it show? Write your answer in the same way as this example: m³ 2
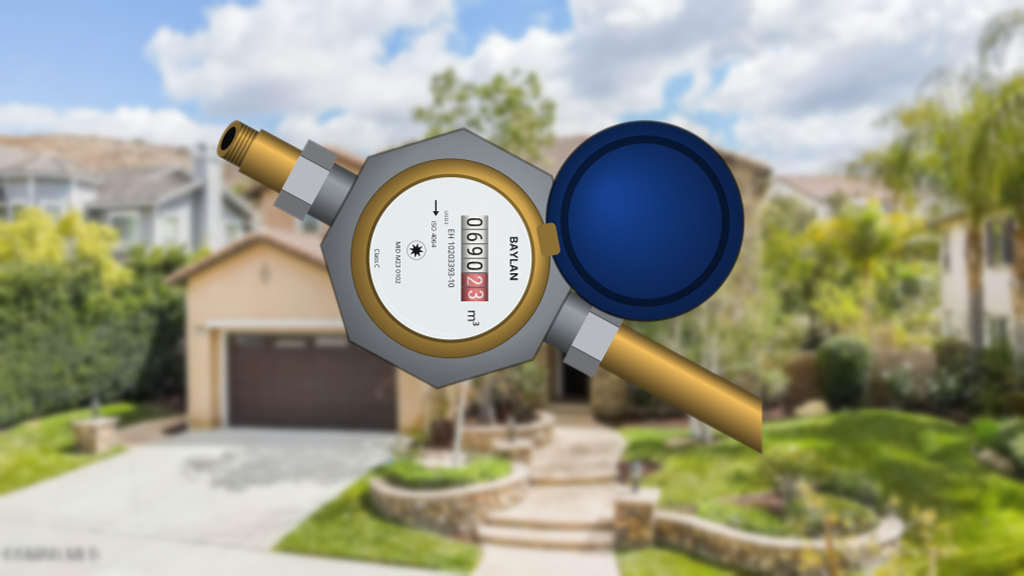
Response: m³ 690.23
